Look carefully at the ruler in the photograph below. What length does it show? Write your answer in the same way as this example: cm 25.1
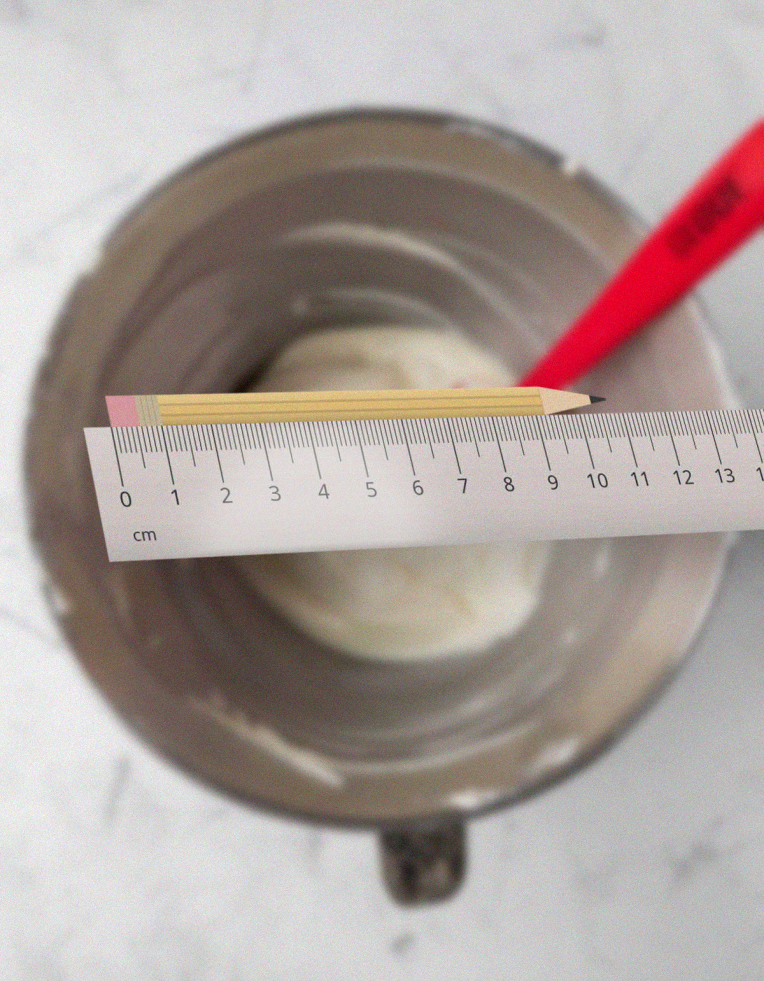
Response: cm 10.7
